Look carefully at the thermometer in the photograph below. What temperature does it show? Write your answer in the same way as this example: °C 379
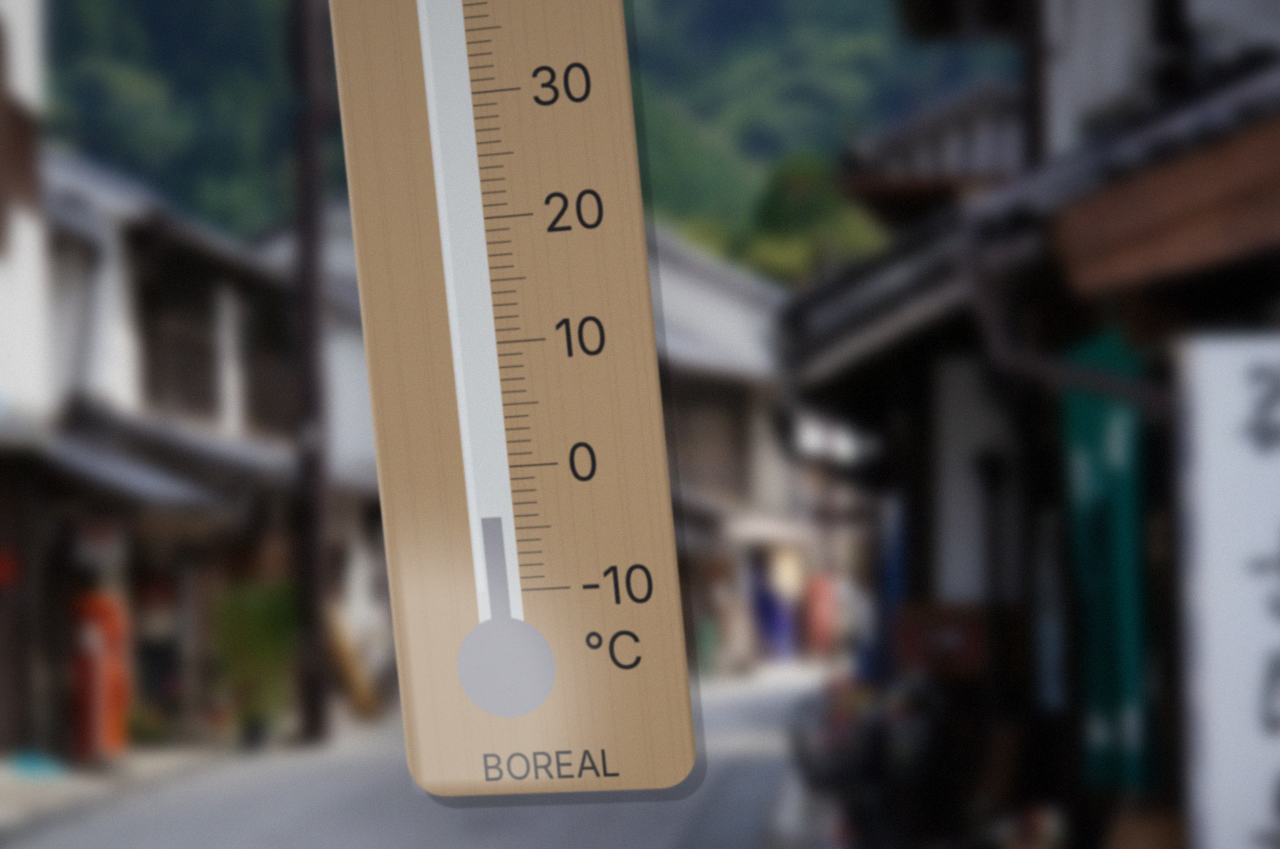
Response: °C -4
